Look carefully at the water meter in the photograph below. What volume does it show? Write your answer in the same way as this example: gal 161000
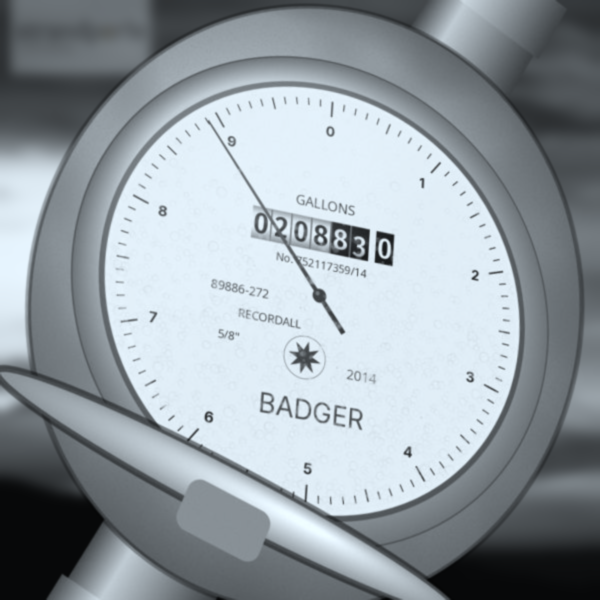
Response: gal 208828.9
